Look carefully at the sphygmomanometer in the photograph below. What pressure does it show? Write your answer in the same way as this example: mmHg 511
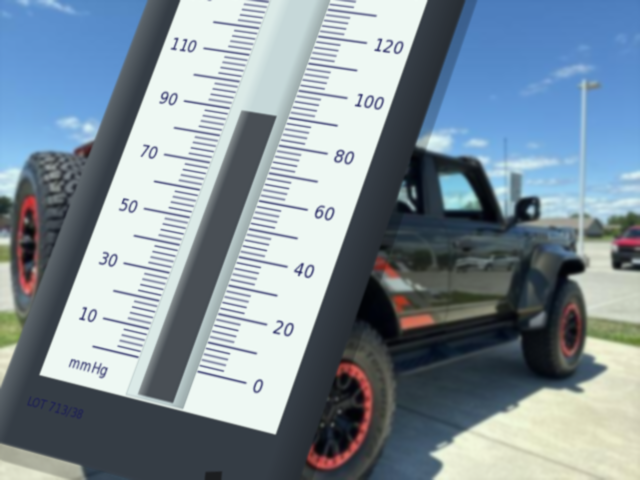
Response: mmHg 90
